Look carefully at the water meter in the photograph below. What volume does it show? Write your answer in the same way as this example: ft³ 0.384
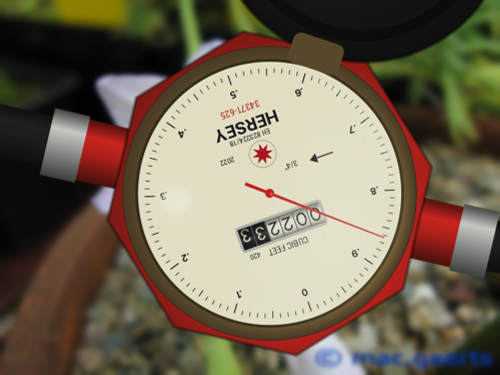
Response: ft³ 2232.86
